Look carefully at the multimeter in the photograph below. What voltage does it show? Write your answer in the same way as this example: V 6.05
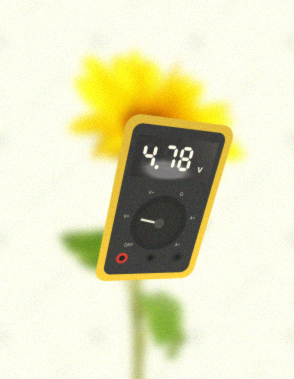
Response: V 4.78
